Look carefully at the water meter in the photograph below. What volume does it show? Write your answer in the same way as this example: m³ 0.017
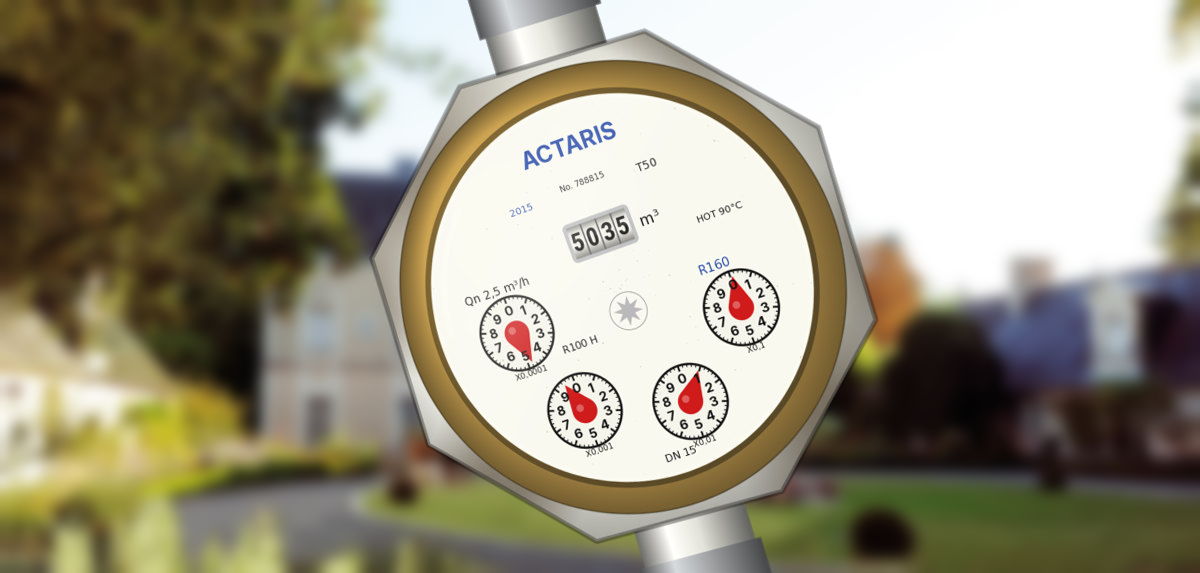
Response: m³ 5035.0094
